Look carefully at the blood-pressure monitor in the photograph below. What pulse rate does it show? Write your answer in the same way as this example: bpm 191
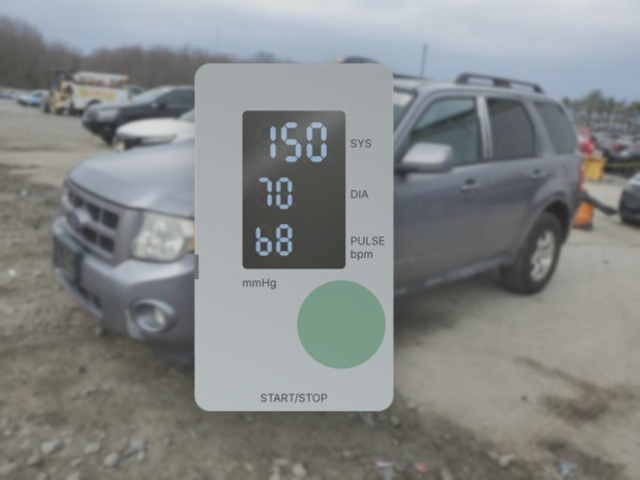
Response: bpm 68
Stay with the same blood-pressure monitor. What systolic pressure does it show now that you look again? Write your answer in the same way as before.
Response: mmHg 150
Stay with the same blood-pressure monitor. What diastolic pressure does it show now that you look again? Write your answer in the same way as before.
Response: mmHg 70
